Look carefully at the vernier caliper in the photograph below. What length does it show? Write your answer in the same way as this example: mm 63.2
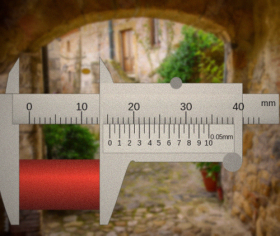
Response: mm 15.4
